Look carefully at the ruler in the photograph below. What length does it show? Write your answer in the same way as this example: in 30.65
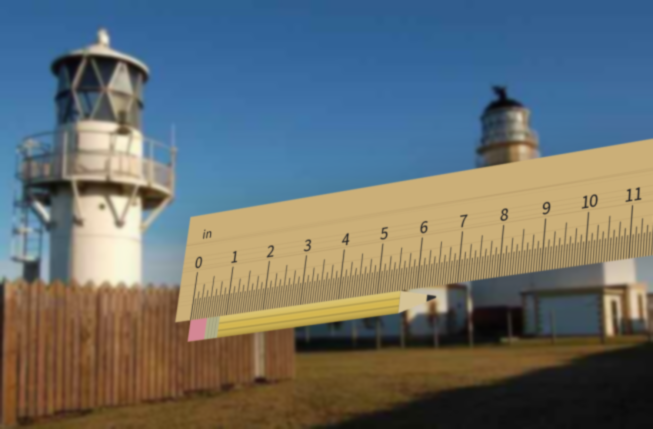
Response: in 6.5
